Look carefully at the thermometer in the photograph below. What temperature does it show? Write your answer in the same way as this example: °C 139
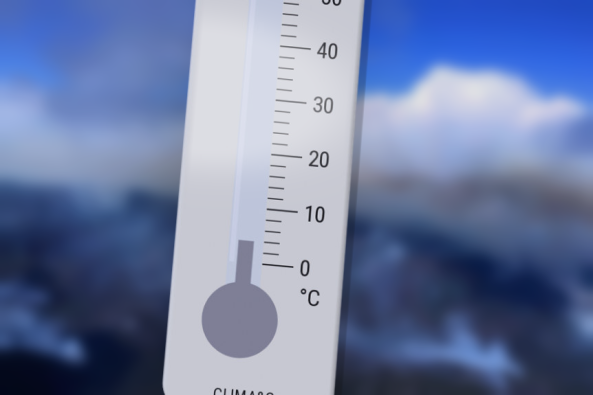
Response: °C 4
